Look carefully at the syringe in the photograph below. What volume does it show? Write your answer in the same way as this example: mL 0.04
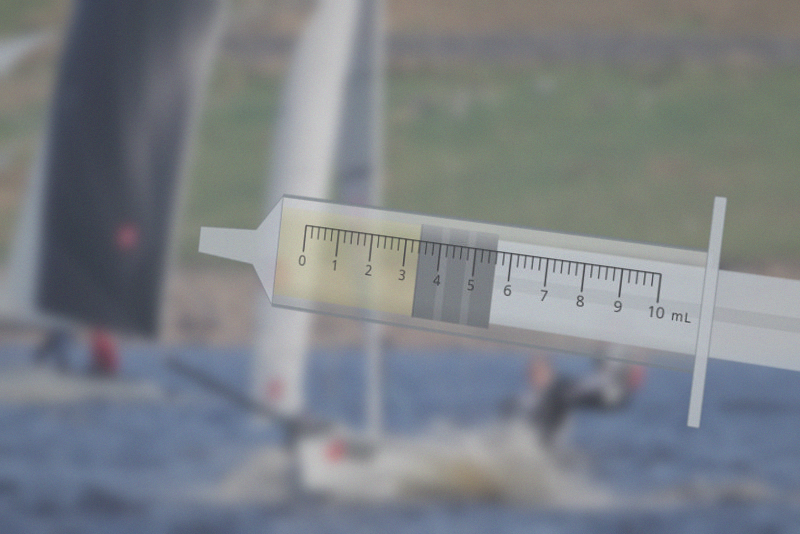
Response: mL 3.4
